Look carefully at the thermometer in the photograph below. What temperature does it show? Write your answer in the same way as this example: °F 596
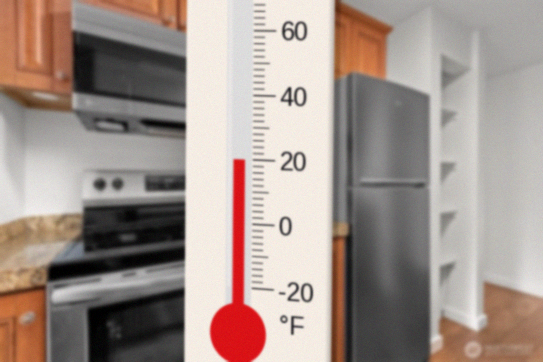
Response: °F 20
